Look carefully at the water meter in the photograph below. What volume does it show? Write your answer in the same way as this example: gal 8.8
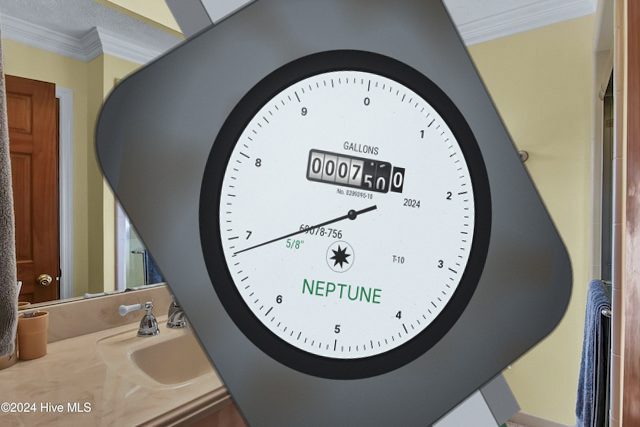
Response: gal 7496.8
